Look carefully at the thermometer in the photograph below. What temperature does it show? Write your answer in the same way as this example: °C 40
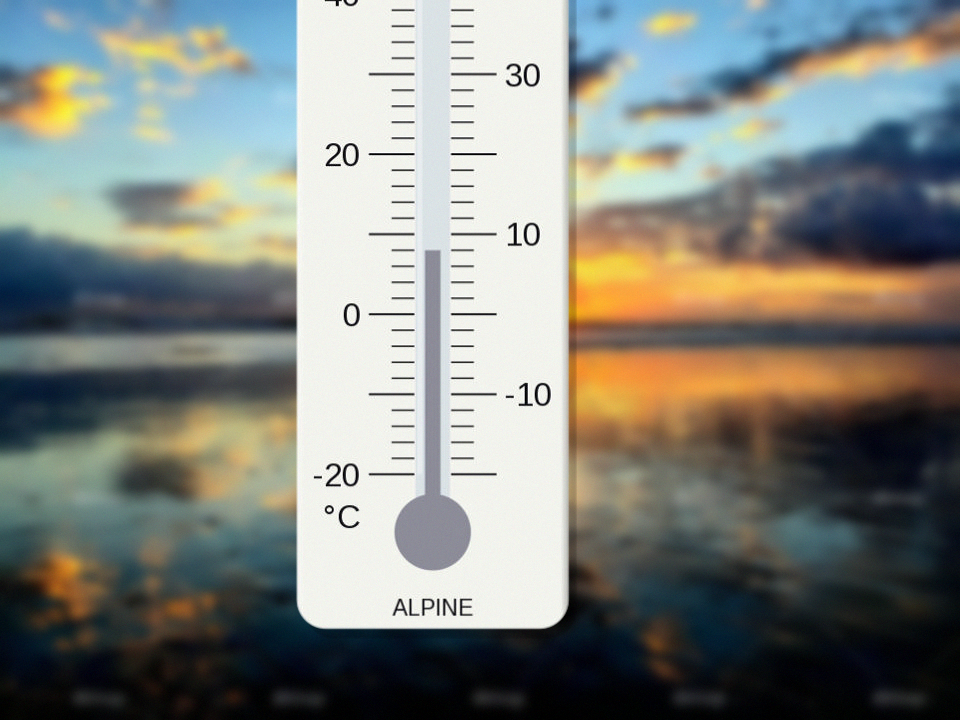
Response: °C 8
